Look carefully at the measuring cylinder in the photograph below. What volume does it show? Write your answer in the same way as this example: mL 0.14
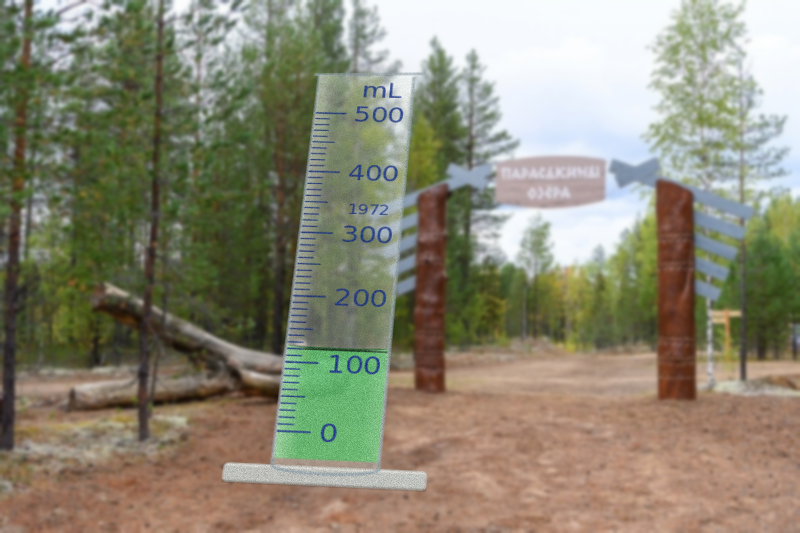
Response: mL 120
